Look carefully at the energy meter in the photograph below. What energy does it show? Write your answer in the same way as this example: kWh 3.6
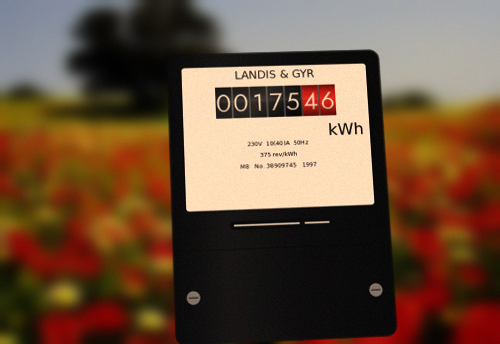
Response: kWh 175.46
